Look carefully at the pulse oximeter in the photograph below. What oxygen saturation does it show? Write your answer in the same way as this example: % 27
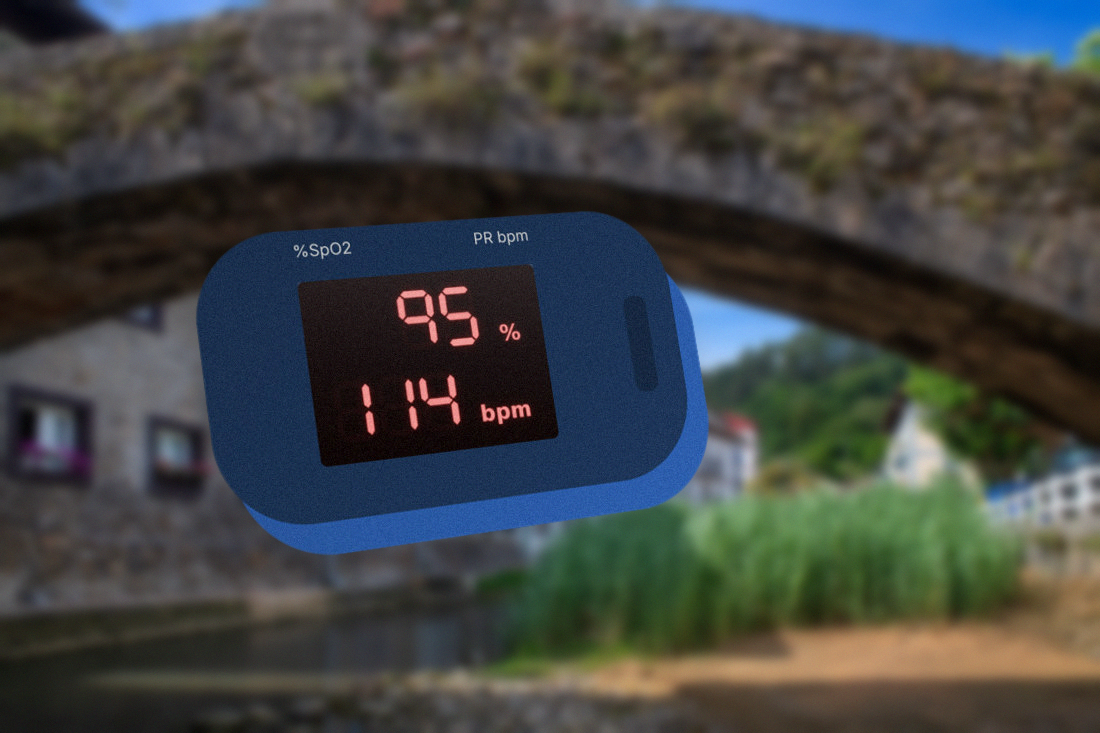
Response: % 95
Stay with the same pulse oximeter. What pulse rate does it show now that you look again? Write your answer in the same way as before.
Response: bpm 114
